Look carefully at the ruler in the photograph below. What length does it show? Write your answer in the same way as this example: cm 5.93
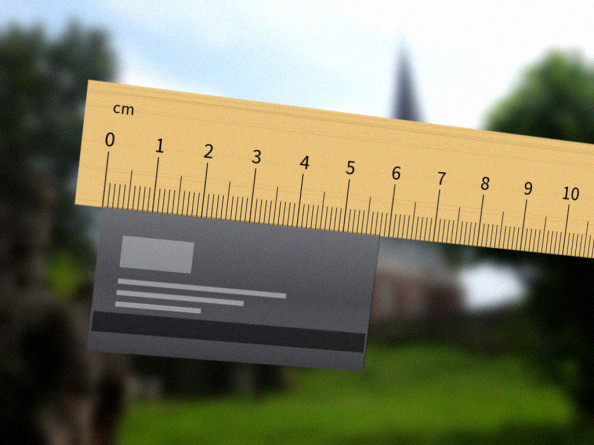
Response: cm 5.8
